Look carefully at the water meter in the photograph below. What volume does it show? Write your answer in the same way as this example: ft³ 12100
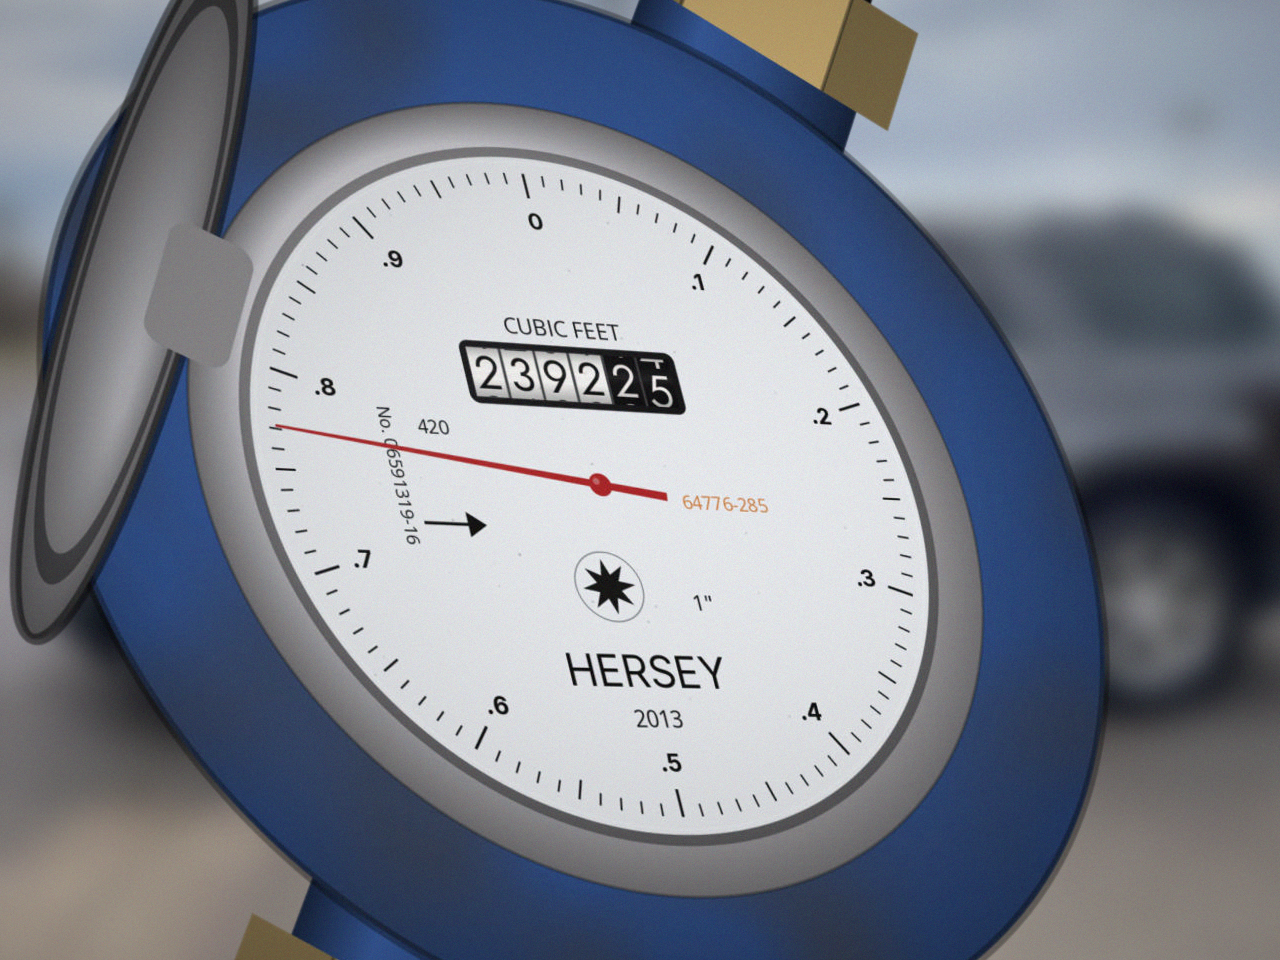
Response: ft³ 239224.77
